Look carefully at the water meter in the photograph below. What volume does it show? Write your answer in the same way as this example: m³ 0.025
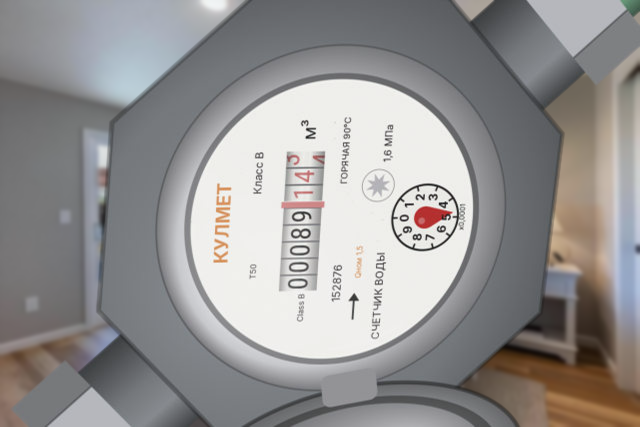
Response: m³ 89.1434
